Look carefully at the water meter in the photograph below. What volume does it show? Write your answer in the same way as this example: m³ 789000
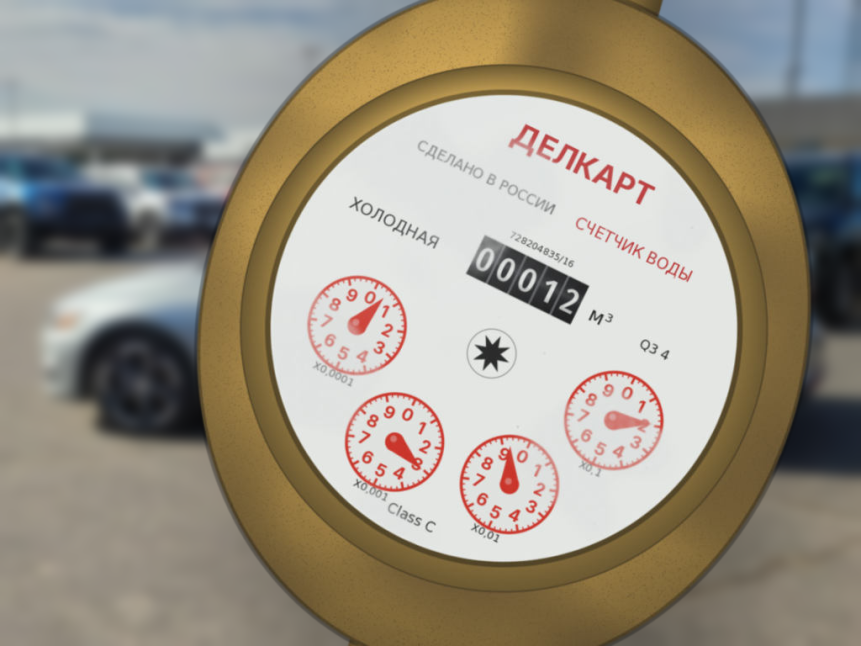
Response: m³ 12.1930
